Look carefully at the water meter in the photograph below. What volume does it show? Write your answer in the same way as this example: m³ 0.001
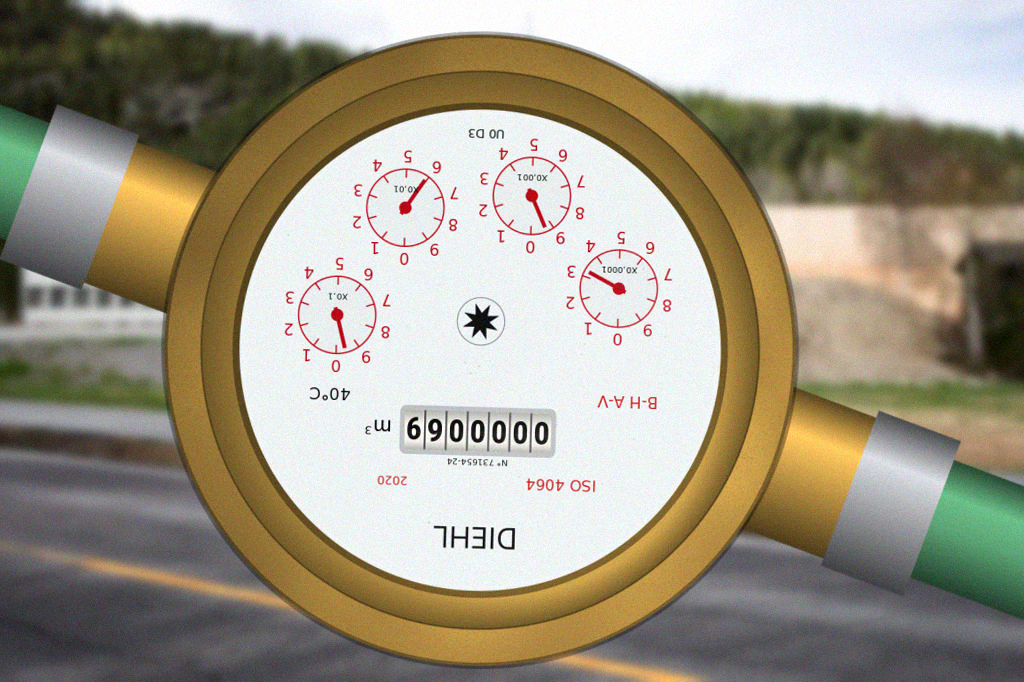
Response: m³ 68.9593
